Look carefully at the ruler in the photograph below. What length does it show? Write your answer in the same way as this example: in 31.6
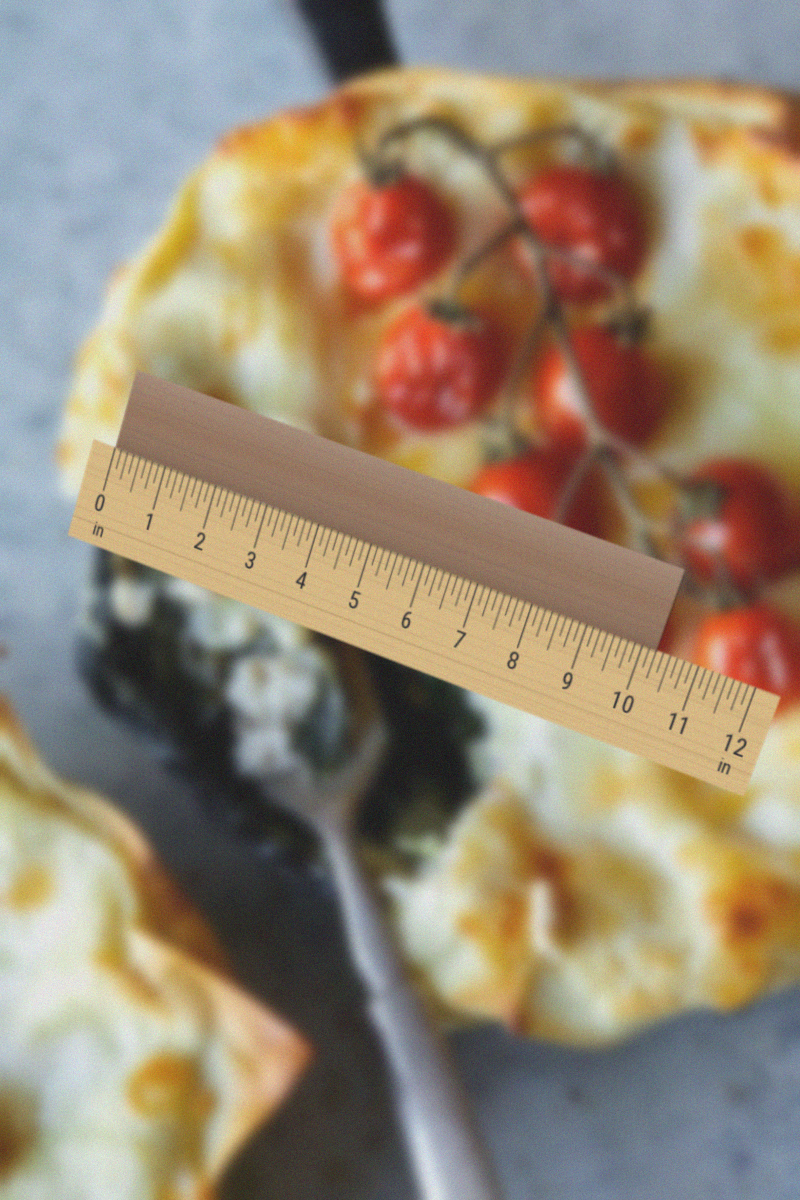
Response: in 10.25
